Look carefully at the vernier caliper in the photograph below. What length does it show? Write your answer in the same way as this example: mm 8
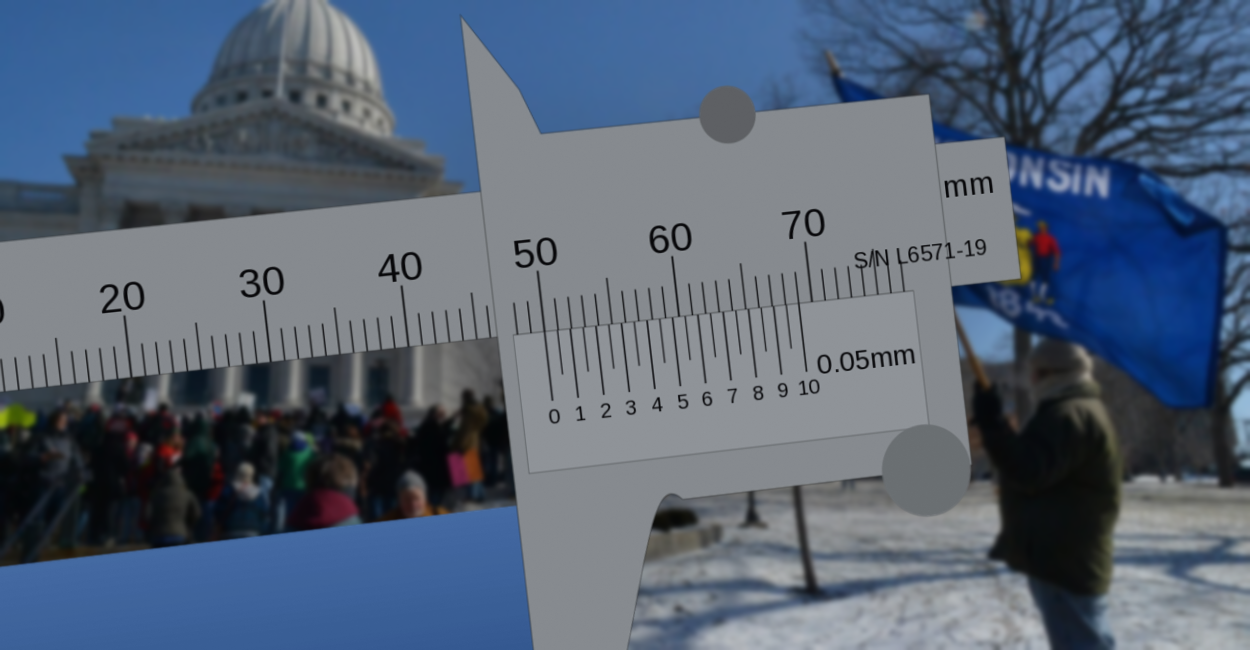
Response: mm 50.0
